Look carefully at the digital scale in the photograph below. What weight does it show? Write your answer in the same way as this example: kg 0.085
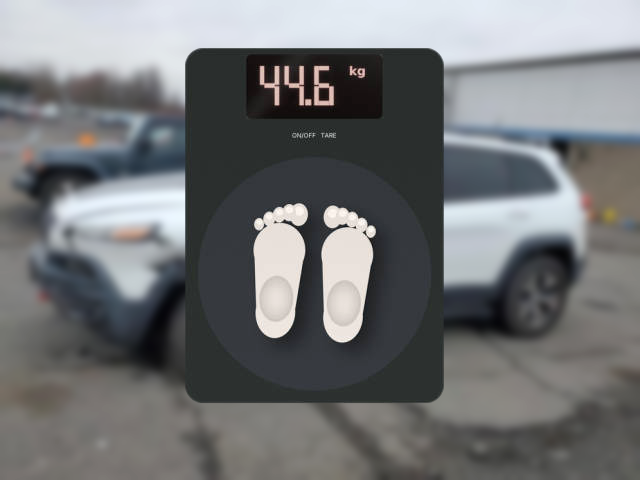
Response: kg 44.6
